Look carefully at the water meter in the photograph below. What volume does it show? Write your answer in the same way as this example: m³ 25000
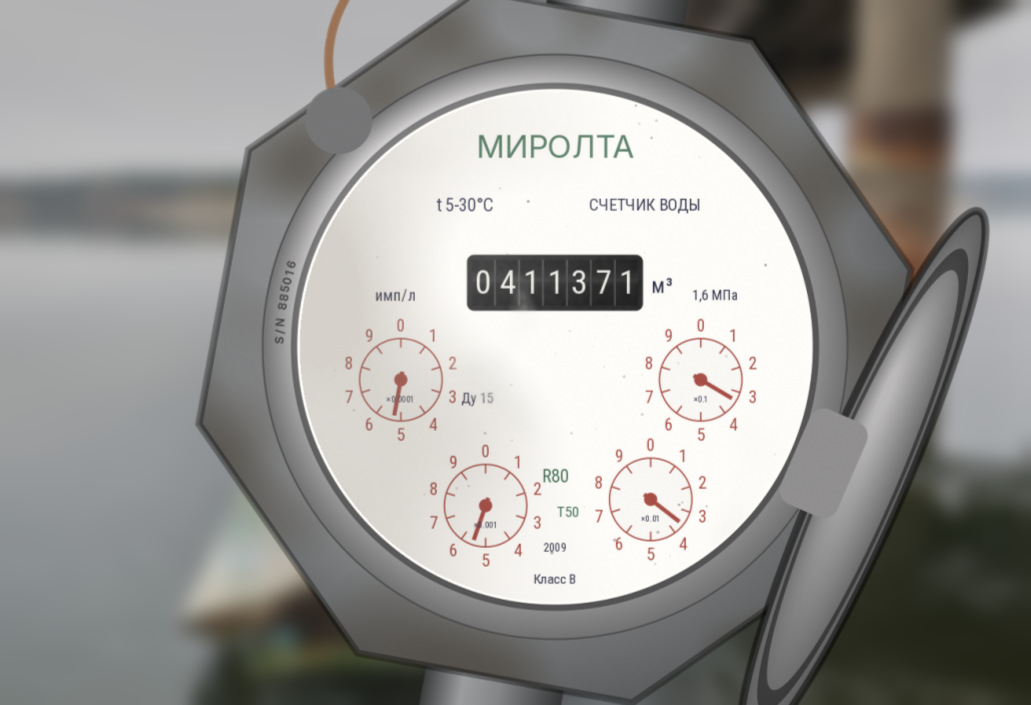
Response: m³ 411371.3355
